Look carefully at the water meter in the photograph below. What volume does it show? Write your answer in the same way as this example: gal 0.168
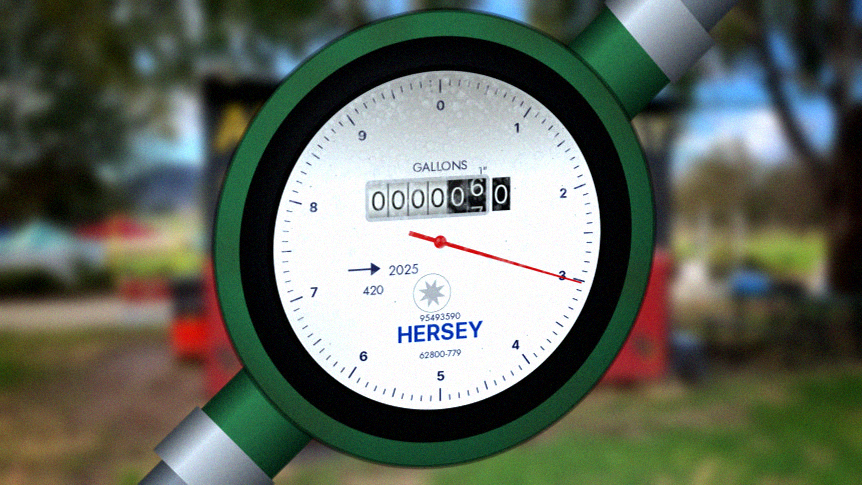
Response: gal 63.0
